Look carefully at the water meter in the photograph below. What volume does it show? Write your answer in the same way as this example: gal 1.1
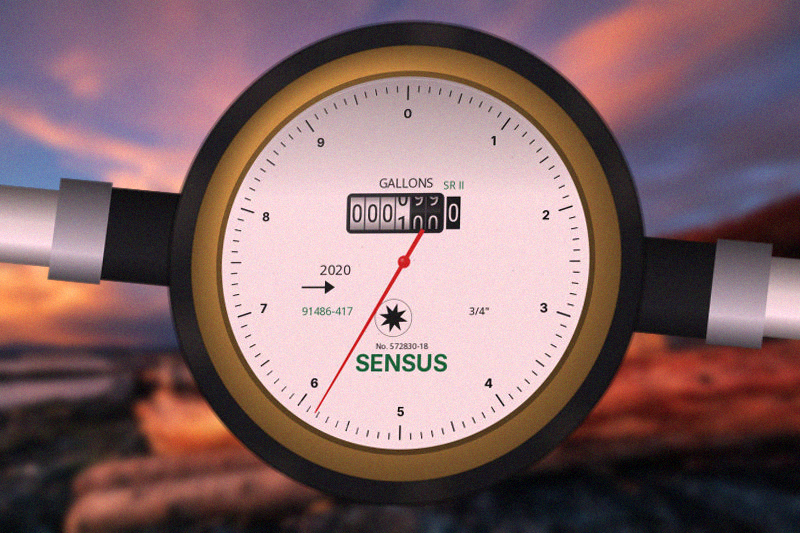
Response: gal 995.8
